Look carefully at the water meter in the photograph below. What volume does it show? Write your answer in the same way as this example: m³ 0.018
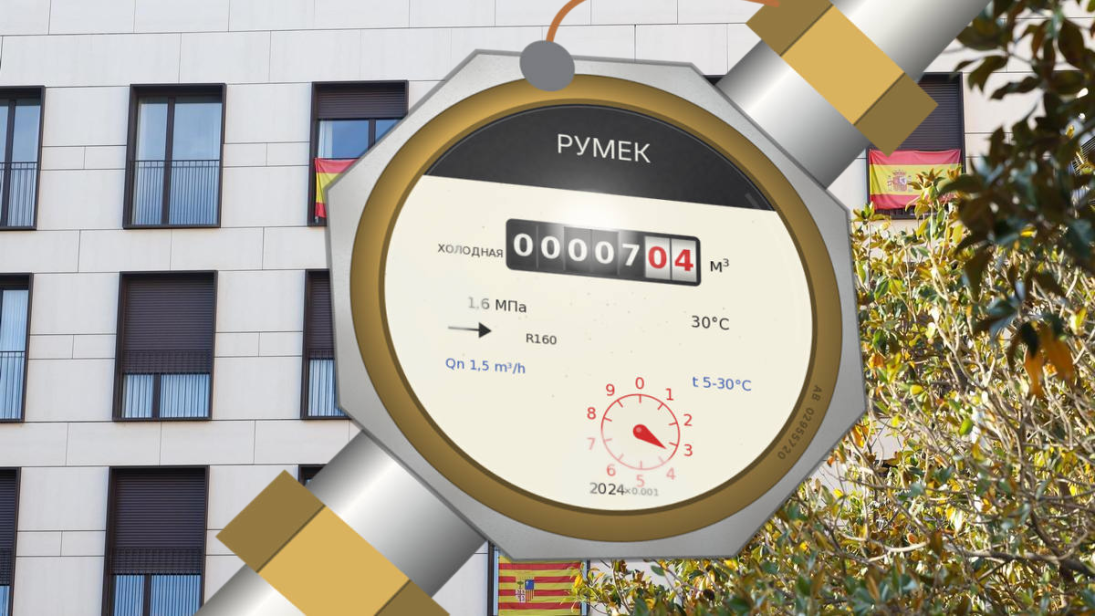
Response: m³ 7.043
